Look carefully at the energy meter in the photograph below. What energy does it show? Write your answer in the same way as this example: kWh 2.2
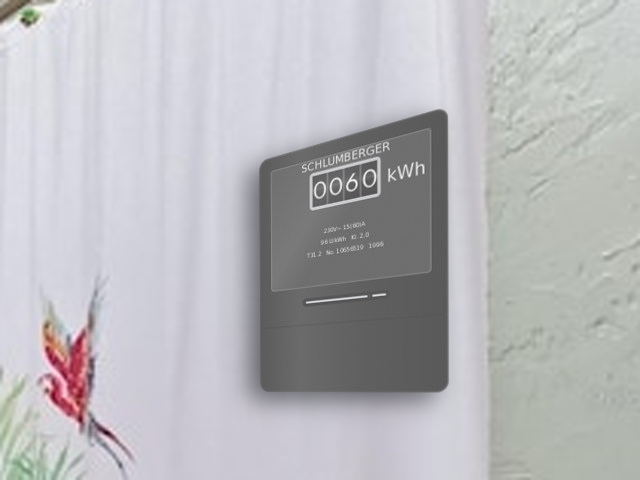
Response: kWh 60
